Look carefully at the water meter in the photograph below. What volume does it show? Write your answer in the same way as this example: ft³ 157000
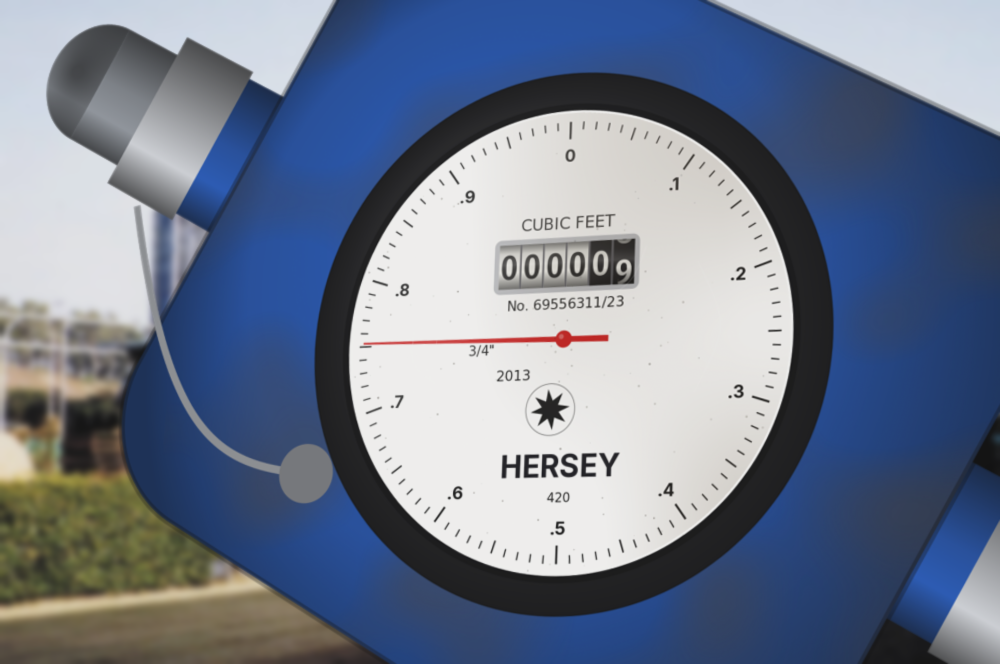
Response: ft³ 8.75
